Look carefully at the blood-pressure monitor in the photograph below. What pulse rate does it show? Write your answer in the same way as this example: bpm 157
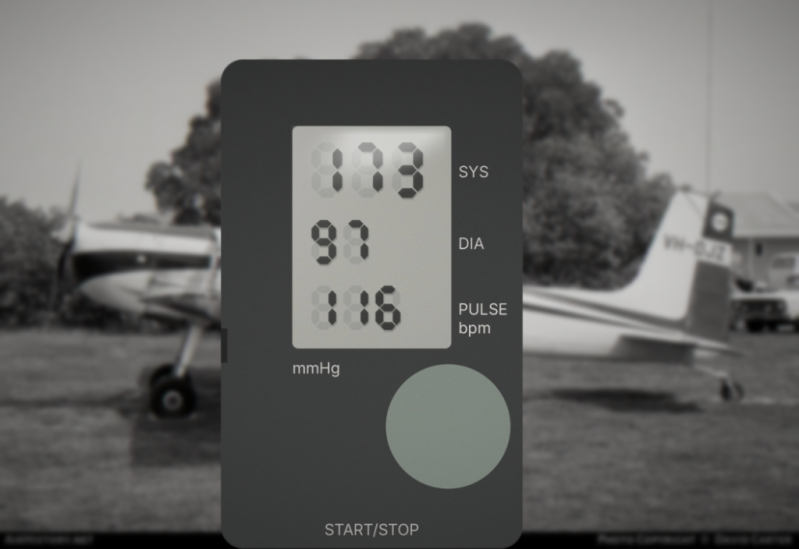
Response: bpm 116
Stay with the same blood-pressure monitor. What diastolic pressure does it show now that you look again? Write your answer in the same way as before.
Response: mmHg 97
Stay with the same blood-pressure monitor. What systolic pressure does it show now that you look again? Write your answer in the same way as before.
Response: mmHg 173
